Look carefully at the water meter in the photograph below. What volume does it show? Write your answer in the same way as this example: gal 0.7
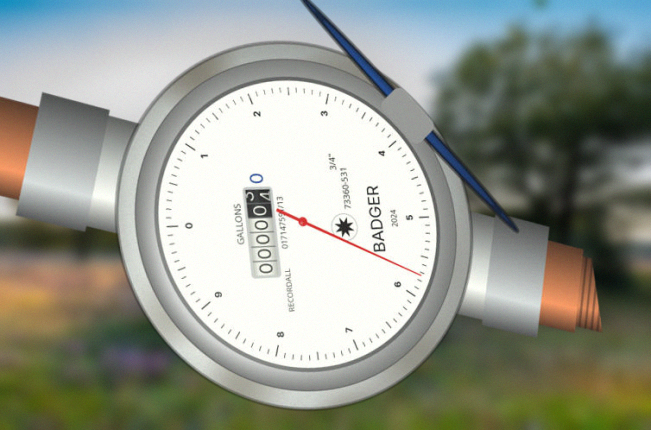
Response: gal 35.7
